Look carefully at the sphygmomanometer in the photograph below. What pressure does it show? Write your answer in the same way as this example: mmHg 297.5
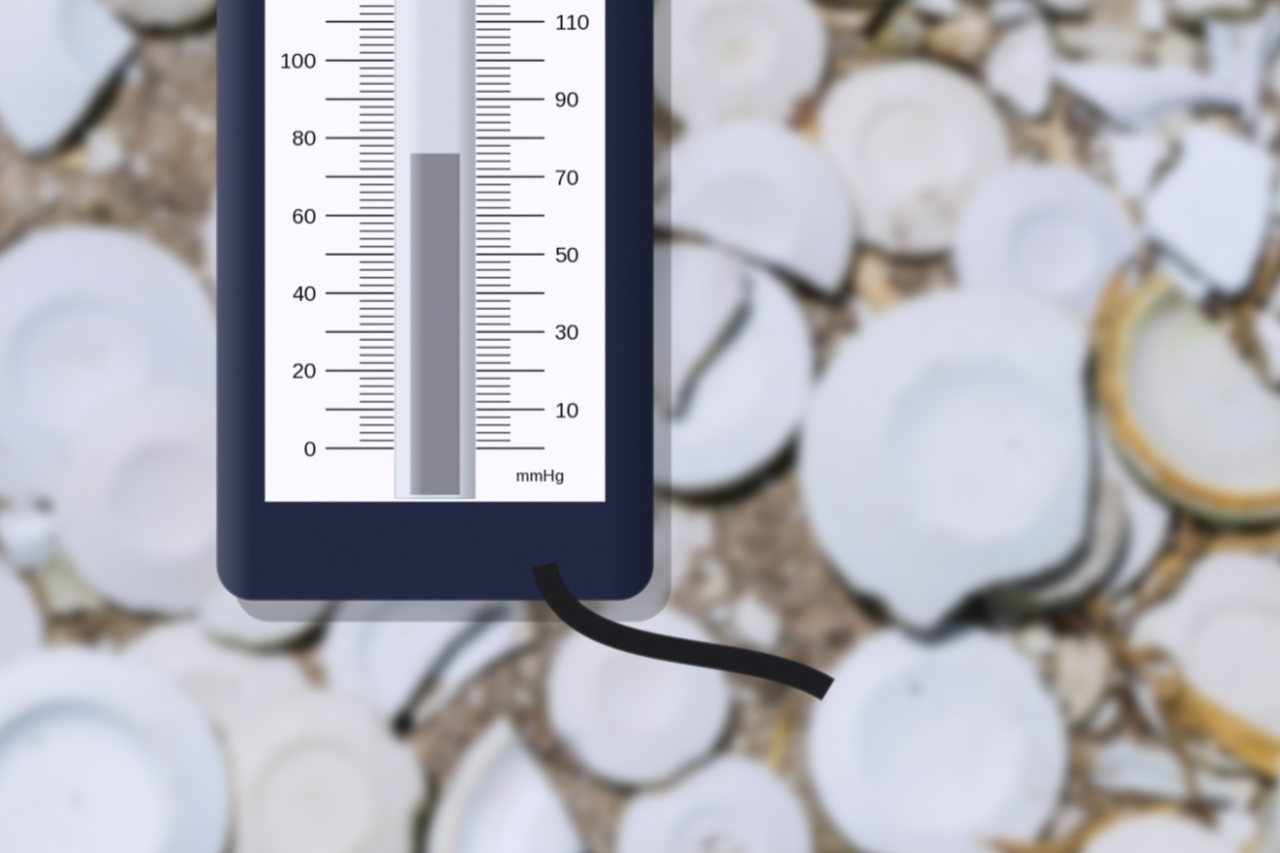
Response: mmHg 76
